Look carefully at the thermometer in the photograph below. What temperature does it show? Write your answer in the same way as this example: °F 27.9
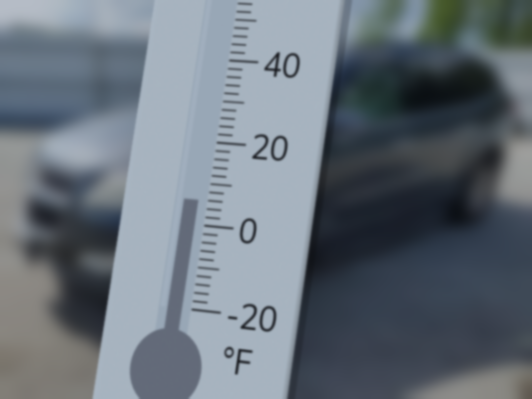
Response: °F 6
